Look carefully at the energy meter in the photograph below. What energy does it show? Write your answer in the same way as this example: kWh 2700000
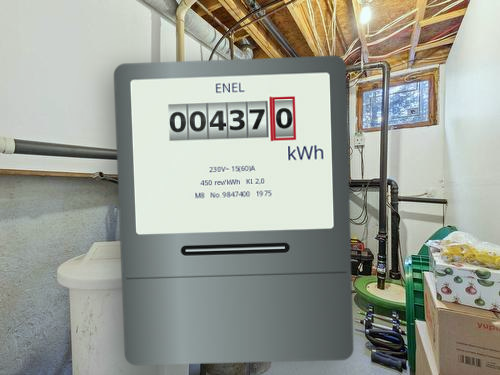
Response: kWh 437.0
